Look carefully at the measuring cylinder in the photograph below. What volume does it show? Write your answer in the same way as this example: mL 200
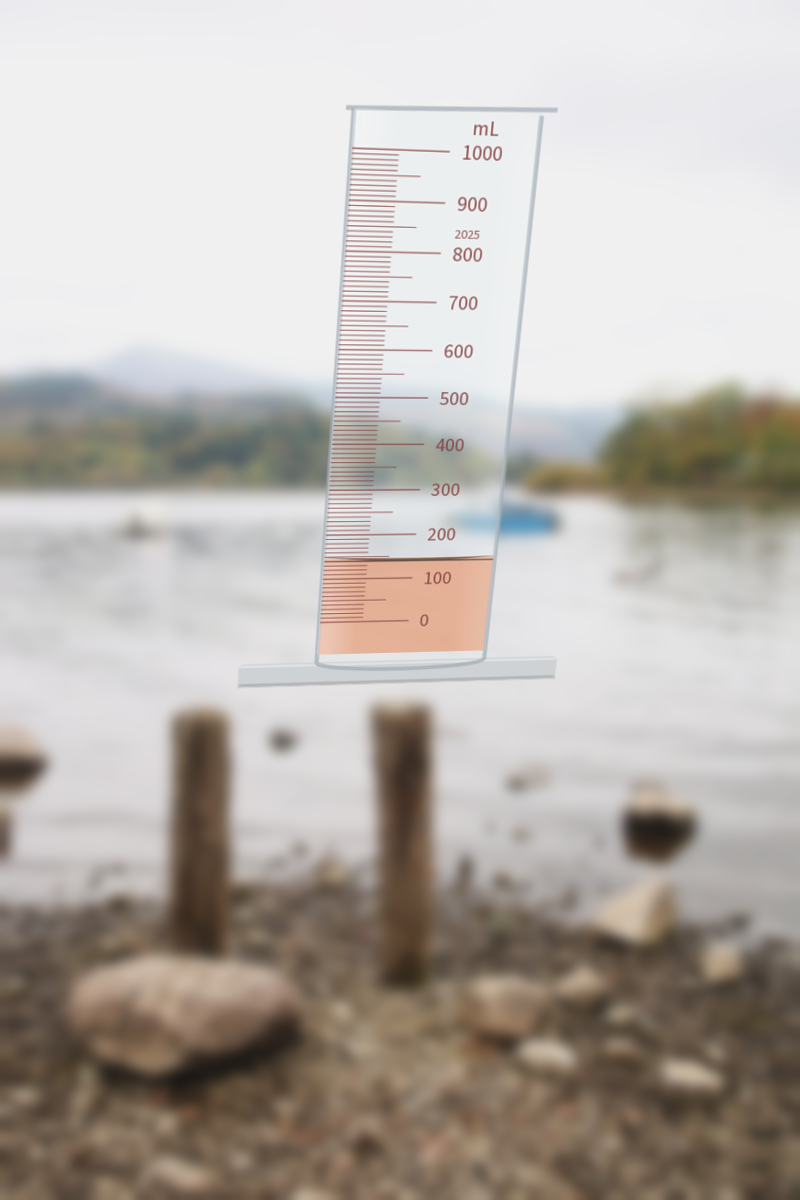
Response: mL 140
